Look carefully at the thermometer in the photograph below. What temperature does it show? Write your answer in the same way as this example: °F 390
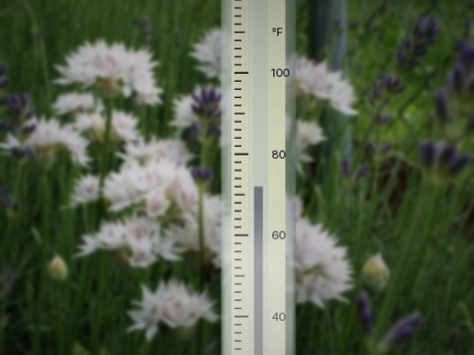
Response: °F 72
